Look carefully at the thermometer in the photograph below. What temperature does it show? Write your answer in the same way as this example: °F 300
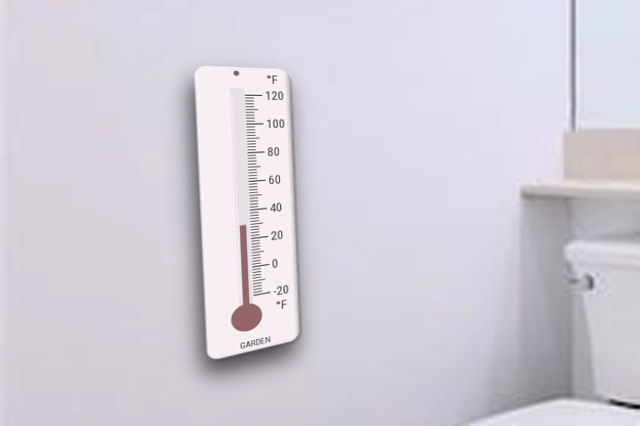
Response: °F 30
